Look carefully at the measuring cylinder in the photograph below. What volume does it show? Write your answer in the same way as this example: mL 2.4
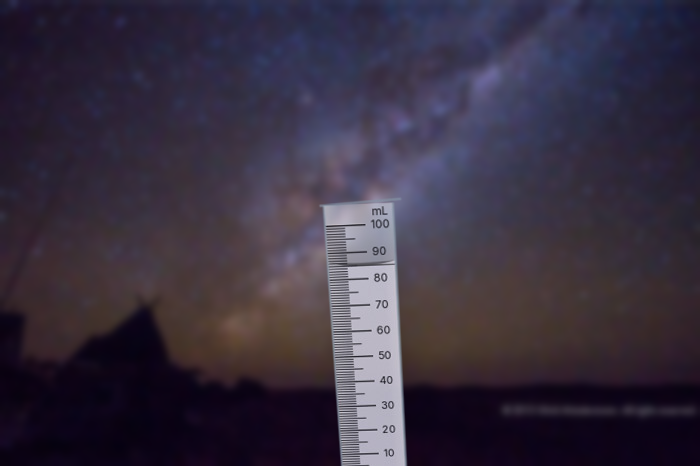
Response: mL 85
